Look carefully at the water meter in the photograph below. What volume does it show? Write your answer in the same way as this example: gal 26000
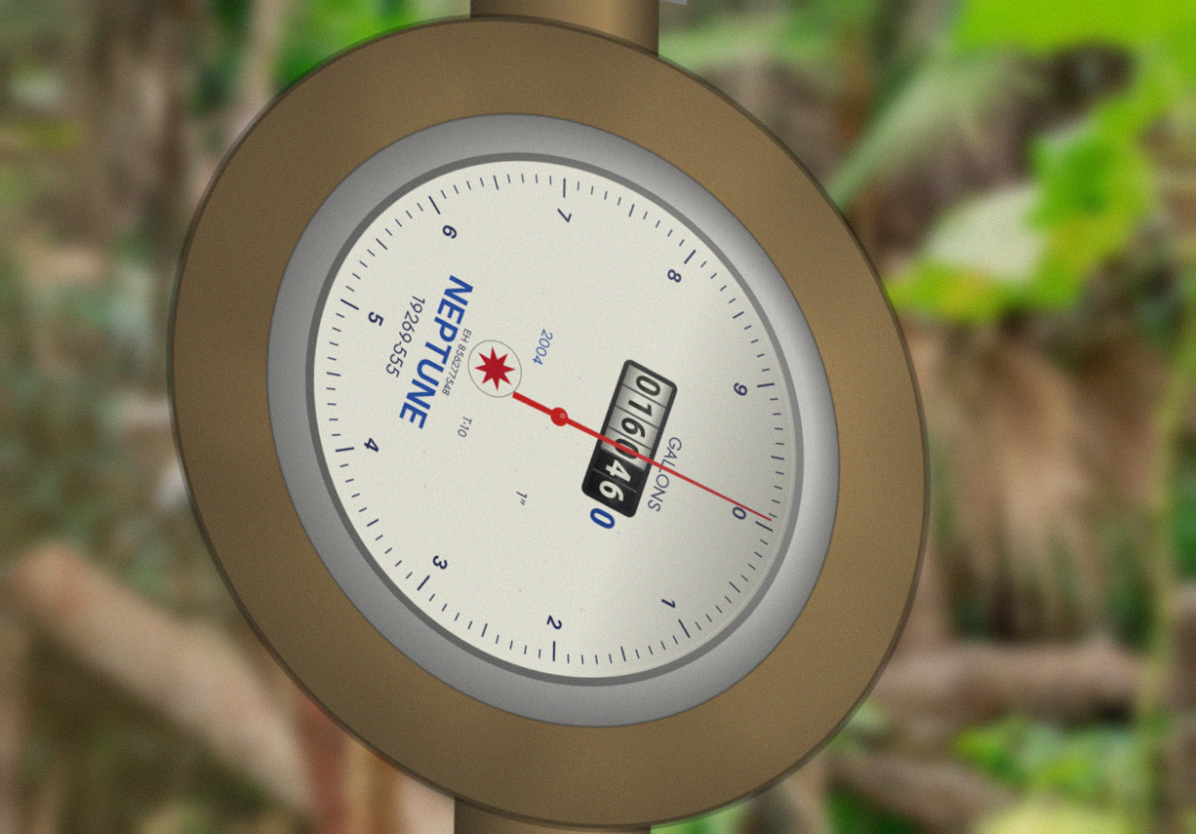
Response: gal 160459.9
